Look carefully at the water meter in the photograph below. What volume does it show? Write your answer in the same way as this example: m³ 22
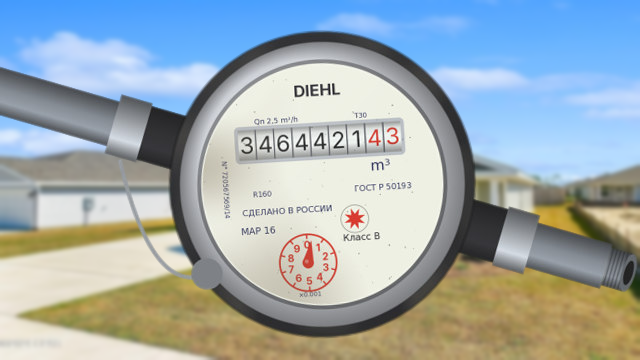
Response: m³ 3464421.430
